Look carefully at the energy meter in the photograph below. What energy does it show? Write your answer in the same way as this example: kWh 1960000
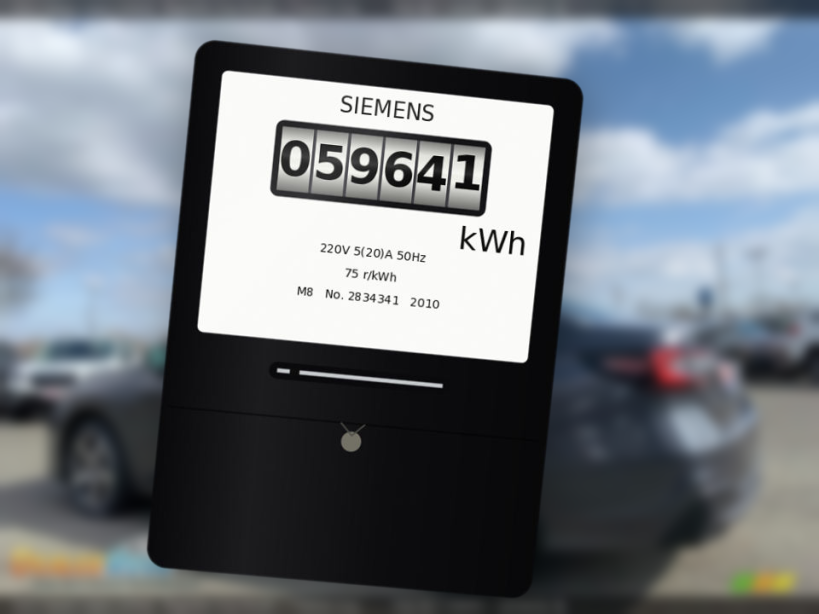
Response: kWh 59641
